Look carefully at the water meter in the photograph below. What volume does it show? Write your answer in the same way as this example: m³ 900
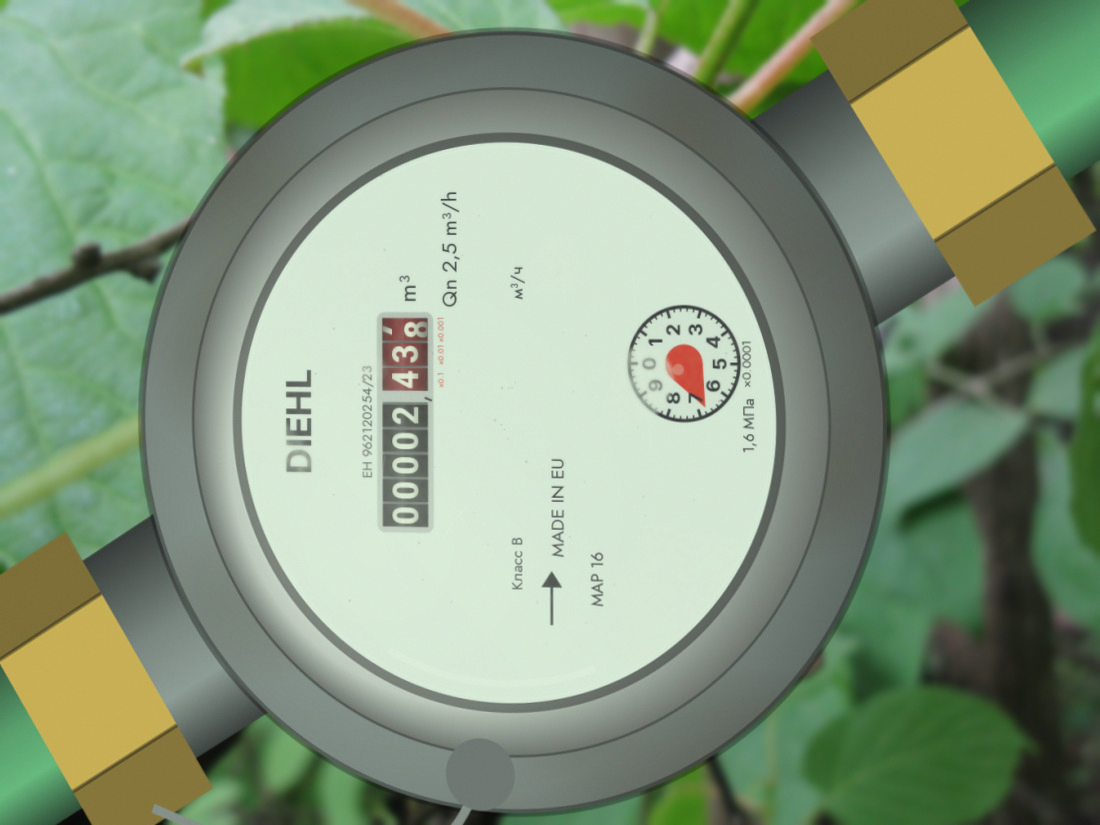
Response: m³ 2.4376
